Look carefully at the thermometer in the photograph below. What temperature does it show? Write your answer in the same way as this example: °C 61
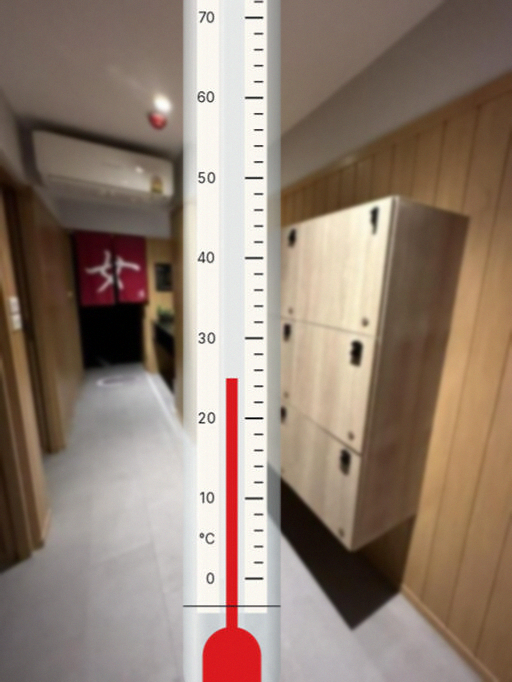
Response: °C 25
